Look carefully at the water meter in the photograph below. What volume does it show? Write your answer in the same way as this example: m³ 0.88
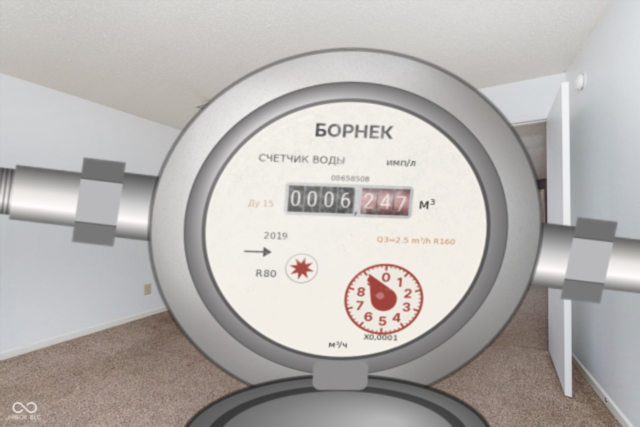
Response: m³ 6.2469
